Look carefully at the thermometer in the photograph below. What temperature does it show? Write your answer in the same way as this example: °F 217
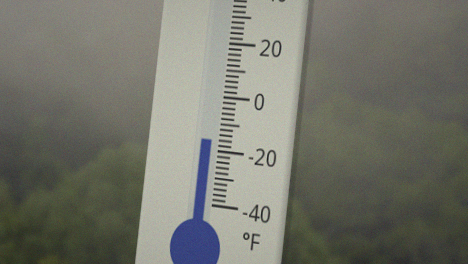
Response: °F -16
